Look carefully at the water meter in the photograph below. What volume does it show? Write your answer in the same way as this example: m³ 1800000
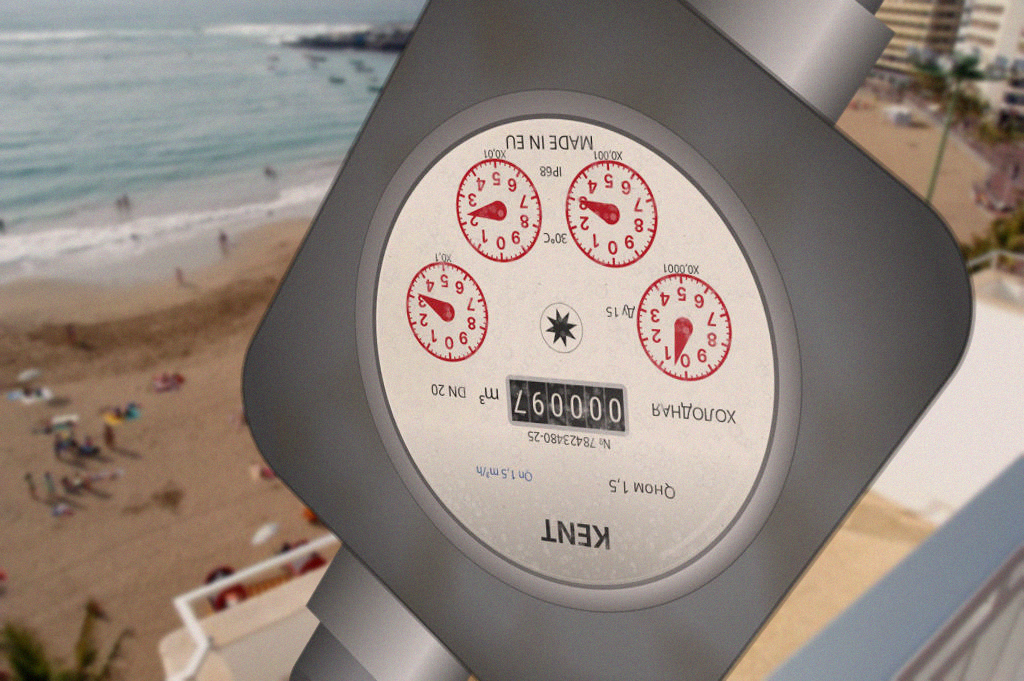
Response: m³ 97.3230
